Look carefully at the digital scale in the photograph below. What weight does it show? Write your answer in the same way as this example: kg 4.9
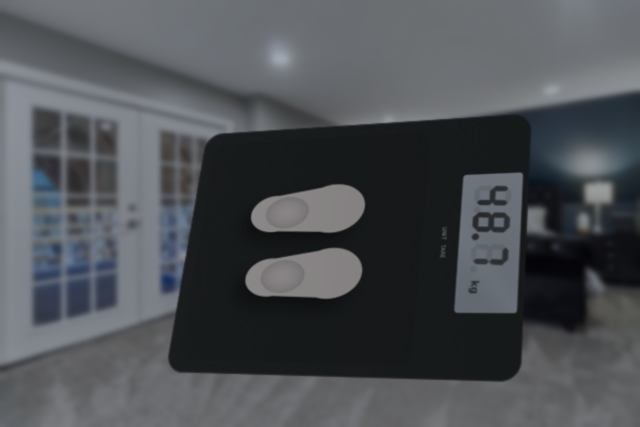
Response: kg 48.7
